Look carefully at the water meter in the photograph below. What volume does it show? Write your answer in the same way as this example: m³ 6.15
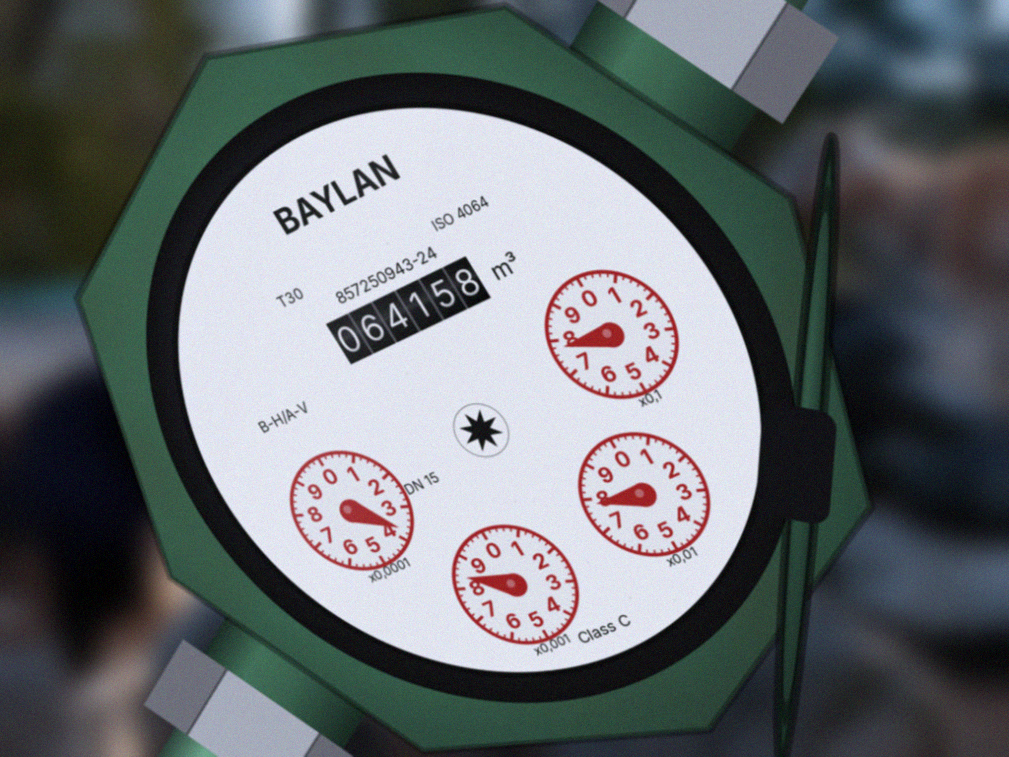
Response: m³ 64158.7783
